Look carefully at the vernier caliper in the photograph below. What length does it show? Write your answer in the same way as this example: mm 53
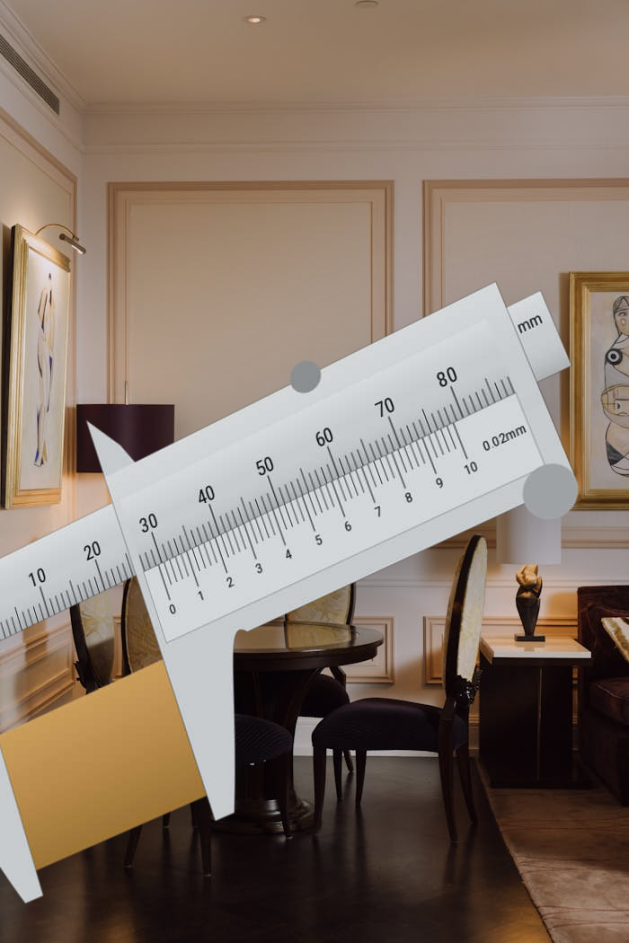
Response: mm 29.4
